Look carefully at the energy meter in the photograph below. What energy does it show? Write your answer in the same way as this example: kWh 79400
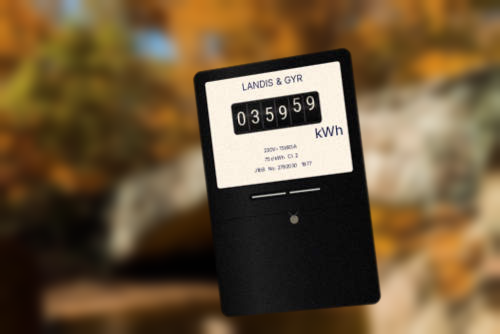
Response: kWh 35959
